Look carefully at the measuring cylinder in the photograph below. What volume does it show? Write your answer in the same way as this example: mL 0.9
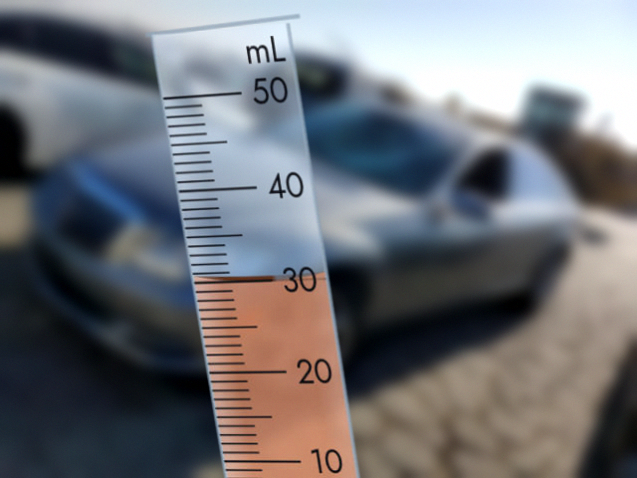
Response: mL 30
